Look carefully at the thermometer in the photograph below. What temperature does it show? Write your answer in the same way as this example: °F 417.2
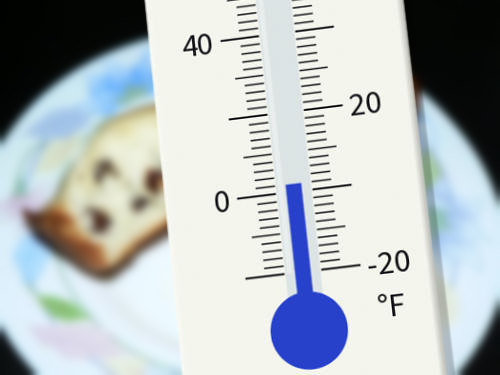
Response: °F 2
